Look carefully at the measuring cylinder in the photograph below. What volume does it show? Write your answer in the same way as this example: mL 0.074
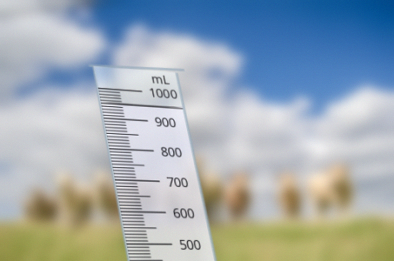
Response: mL 950
